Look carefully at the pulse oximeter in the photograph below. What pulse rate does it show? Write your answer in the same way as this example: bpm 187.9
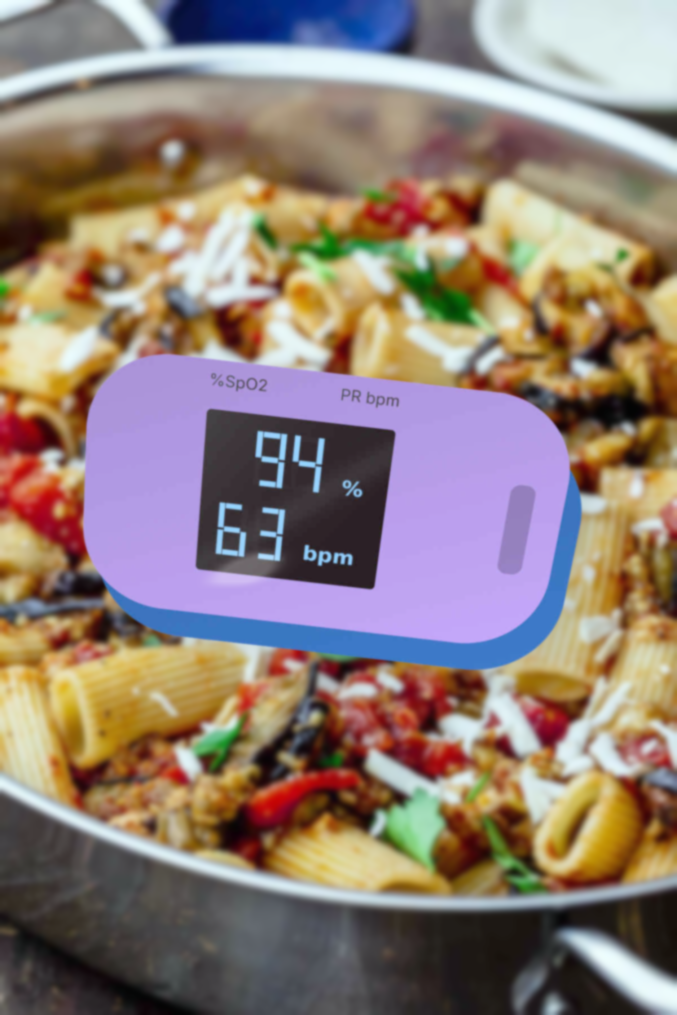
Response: bpm 63
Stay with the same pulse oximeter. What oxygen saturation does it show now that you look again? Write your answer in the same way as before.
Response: % 94
